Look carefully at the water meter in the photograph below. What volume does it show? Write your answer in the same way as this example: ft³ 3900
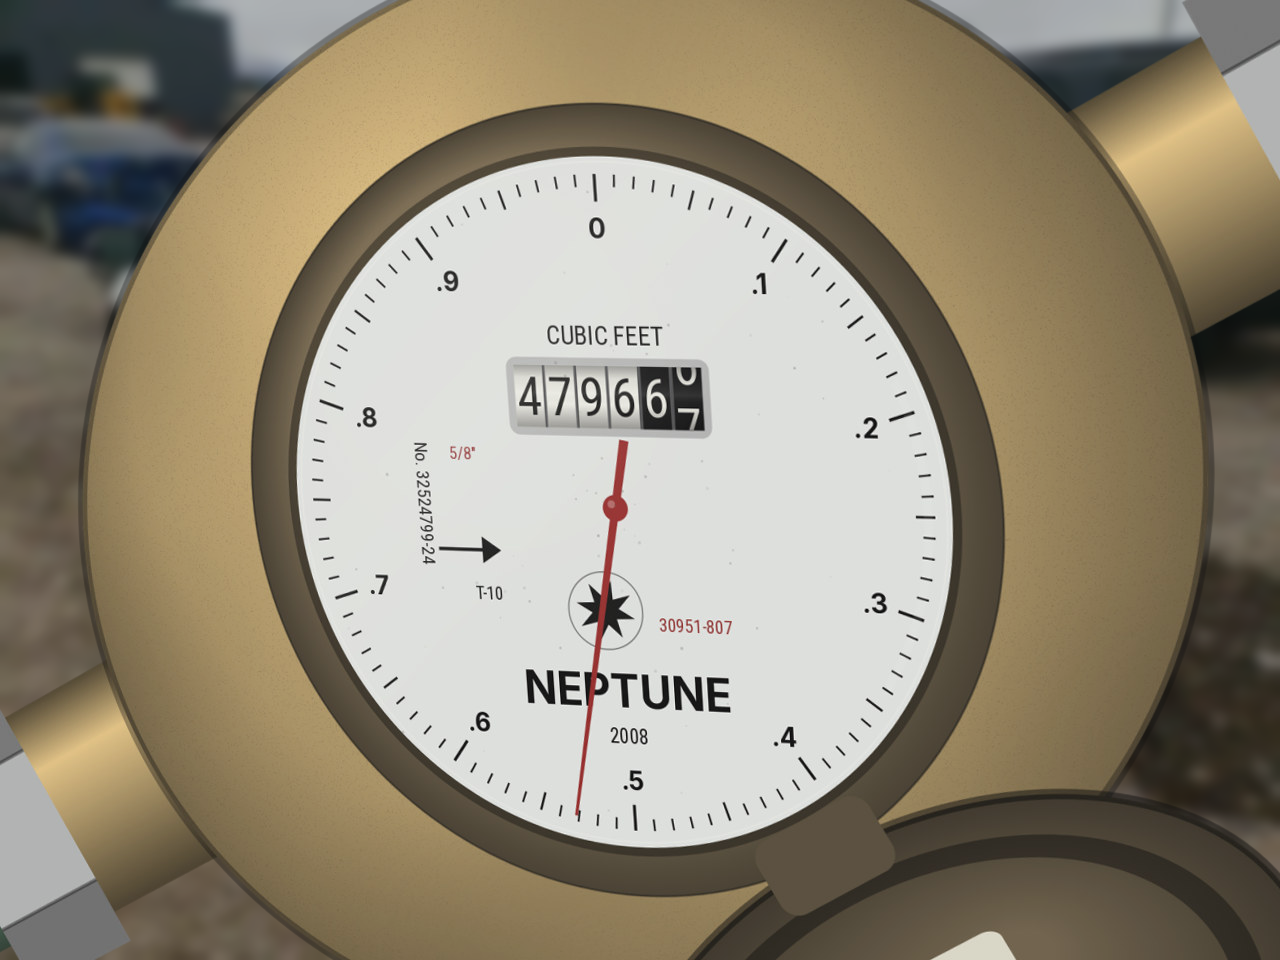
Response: ft³ 479666.53
